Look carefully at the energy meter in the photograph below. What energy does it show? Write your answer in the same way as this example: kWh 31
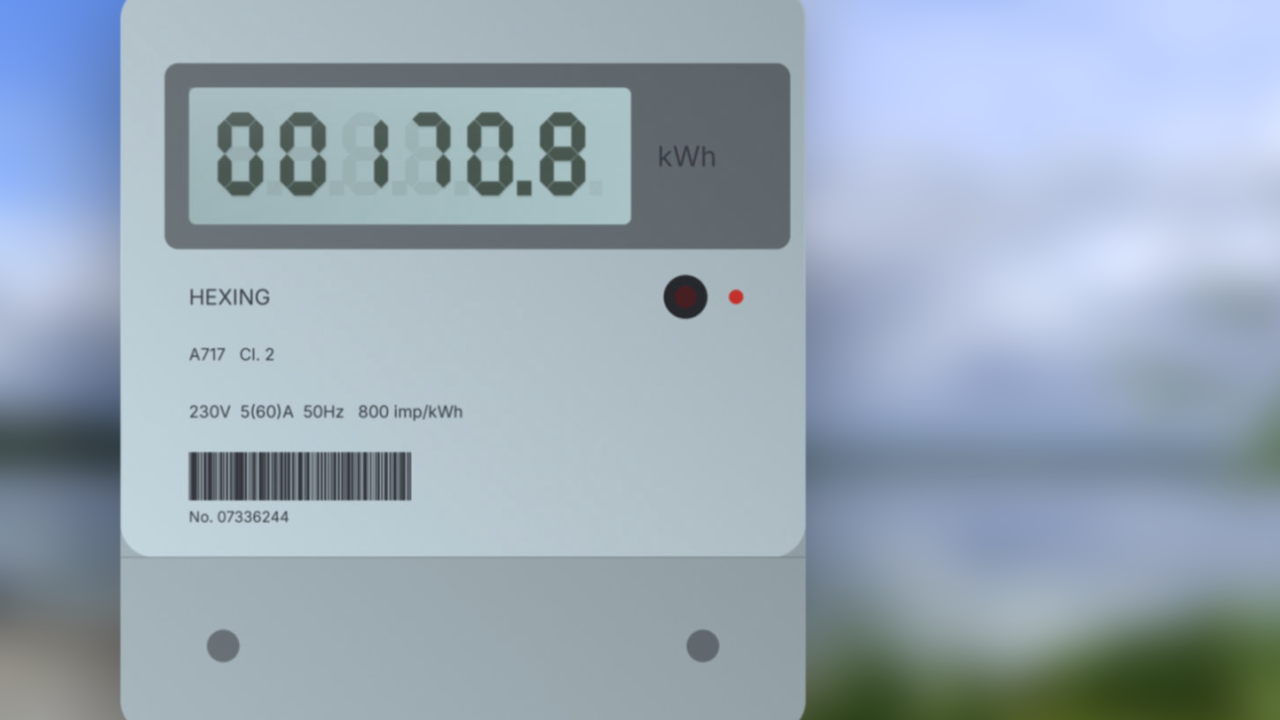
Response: kWh 170.8
